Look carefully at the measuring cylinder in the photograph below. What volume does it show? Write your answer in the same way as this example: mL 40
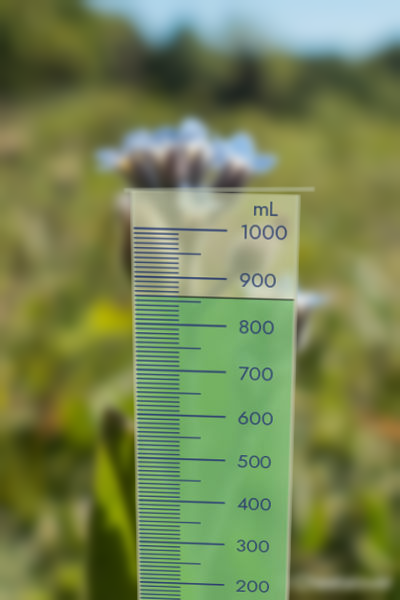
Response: mL 860
